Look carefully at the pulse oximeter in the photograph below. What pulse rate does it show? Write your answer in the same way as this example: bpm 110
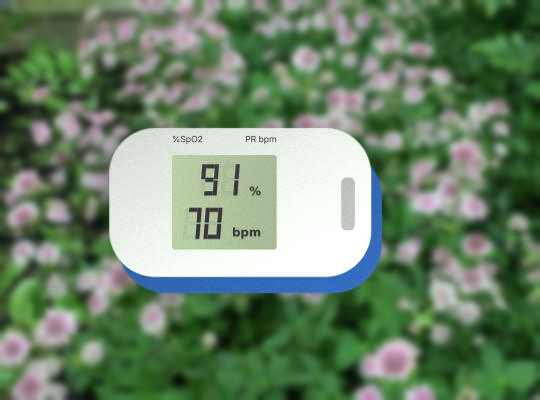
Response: bpm 70
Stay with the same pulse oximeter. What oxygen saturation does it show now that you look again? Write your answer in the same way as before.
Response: % 91
